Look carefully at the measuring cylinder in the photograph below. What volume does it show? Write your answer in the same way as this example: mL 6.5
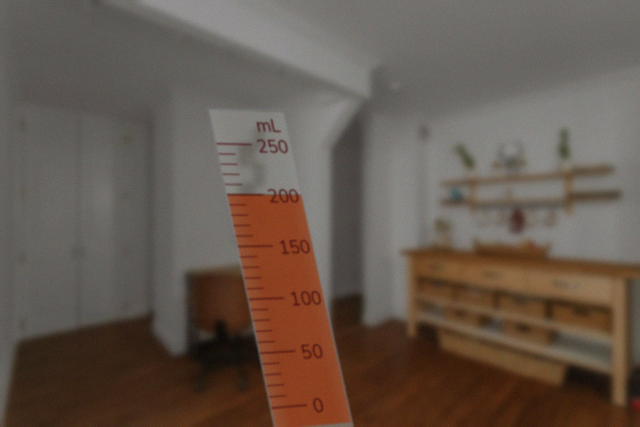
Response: mL 200
